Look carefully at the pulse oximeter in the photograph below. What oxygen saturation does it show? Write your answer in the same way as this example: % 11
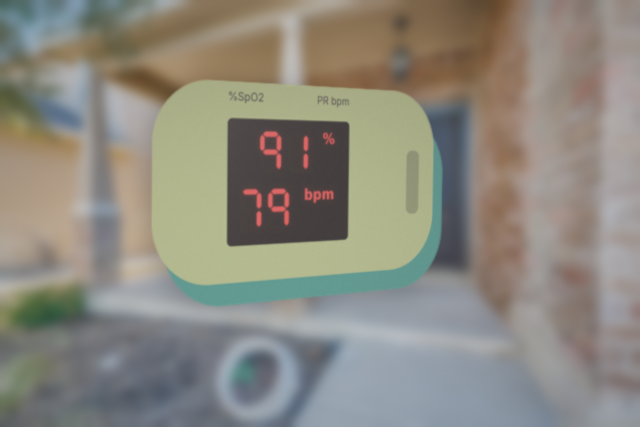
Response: % 91
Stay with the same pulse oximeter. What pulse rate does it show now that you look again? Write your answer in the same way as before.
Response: bpm 79
